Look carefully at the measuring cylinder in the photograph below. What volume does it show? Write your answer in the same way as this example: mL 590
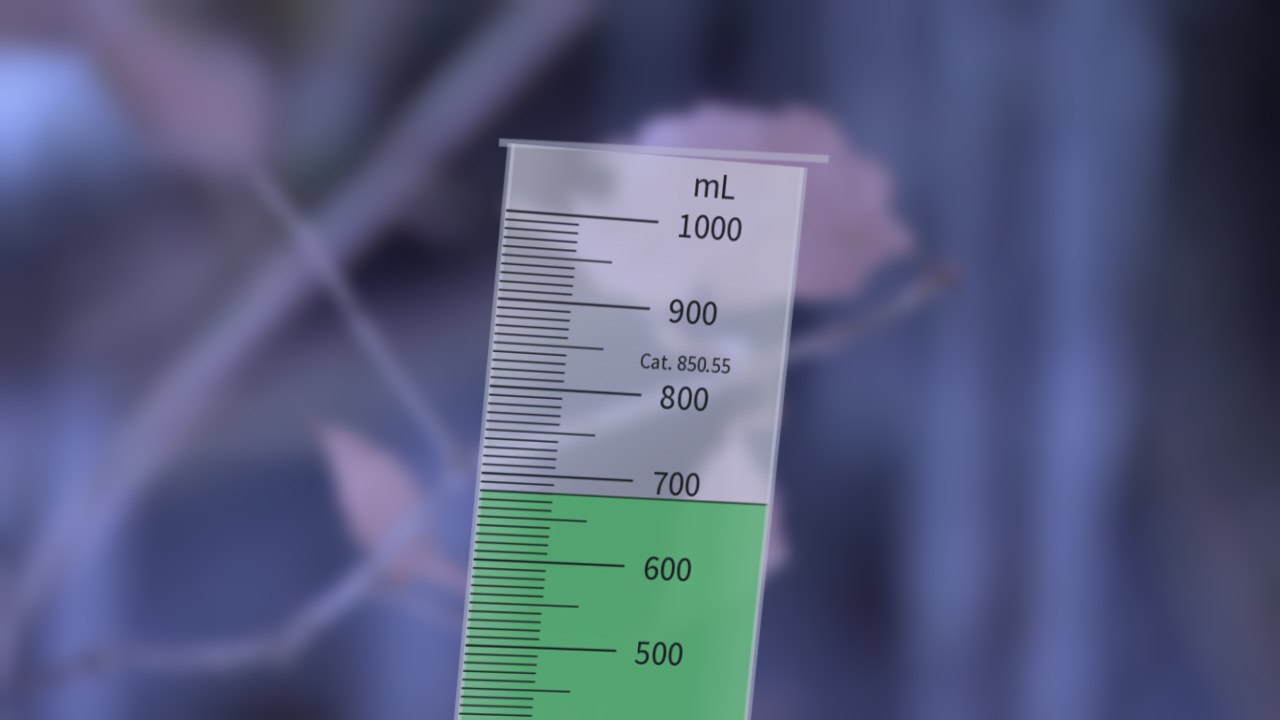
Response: mL 680
